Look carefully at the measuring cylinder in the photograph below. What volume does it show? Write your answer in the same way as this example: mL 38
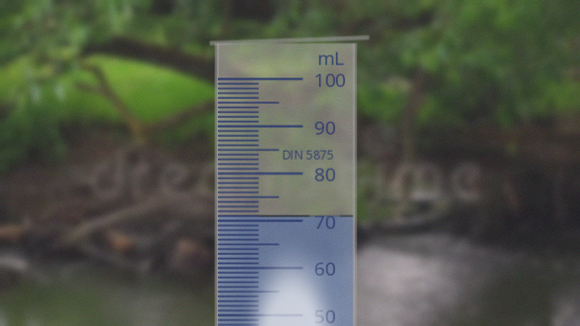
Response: mL 71
